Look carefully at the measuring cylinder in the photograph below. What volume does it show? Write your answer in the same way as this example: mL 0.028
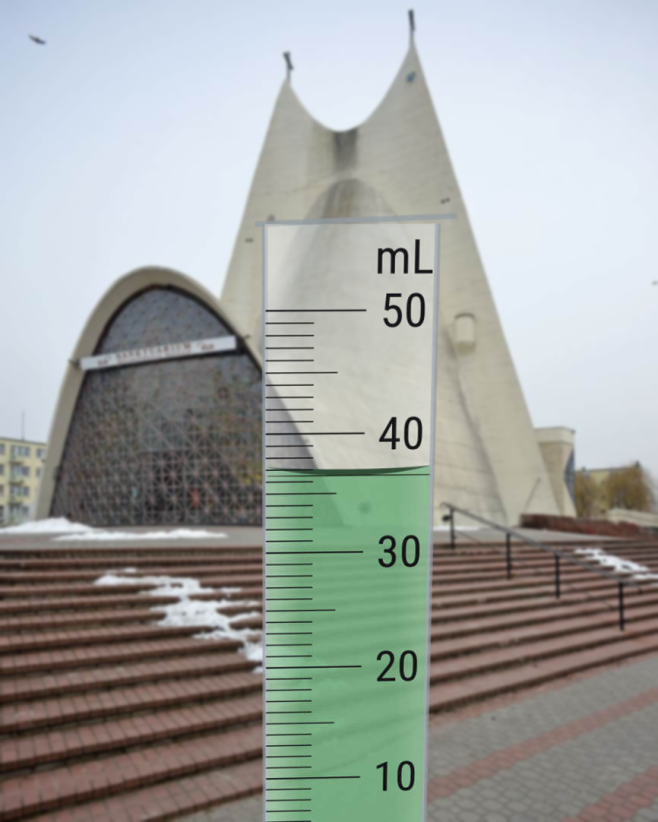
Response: mL 36.5
